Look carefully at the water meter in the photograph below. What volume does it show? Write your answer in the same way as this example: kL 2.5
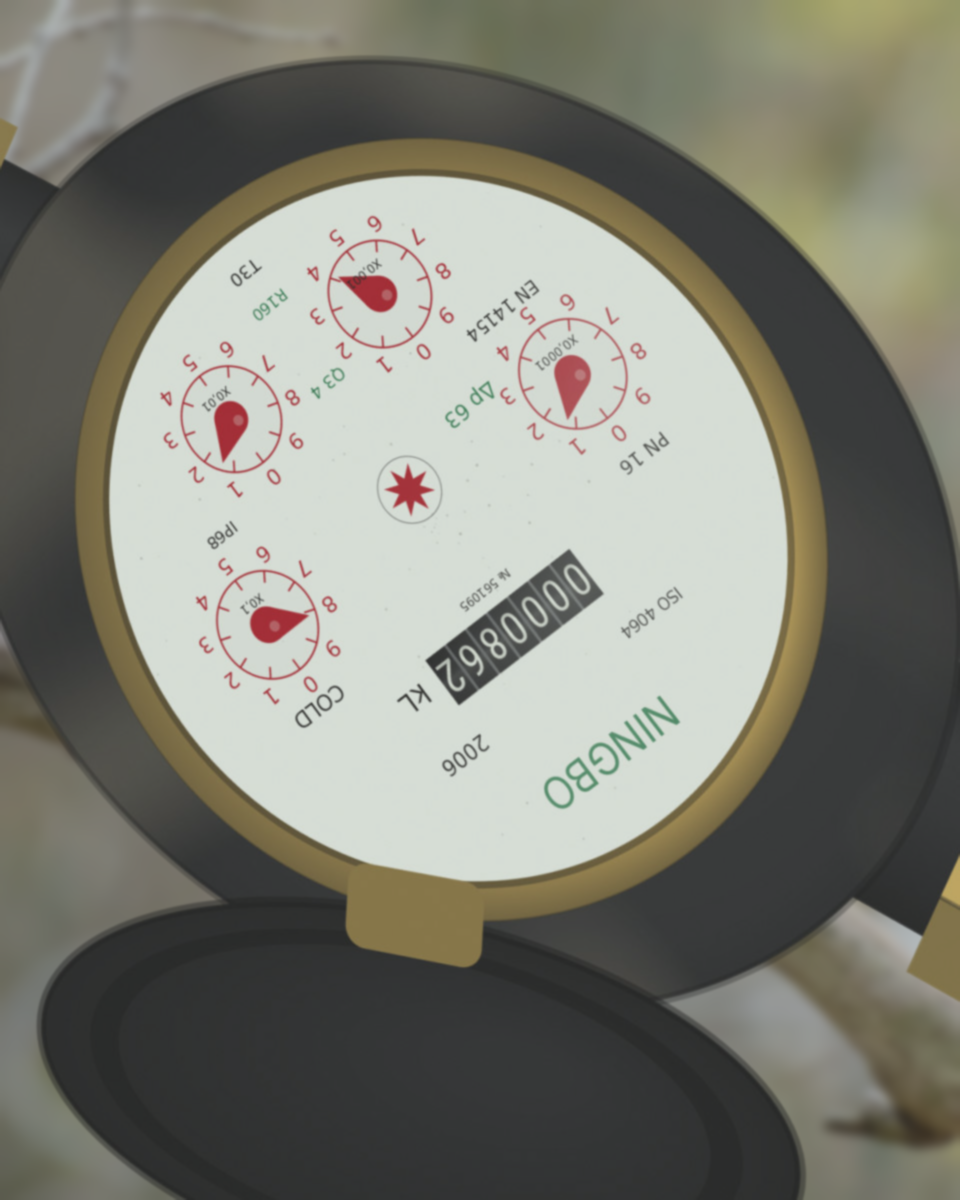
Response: kL 862.8141
